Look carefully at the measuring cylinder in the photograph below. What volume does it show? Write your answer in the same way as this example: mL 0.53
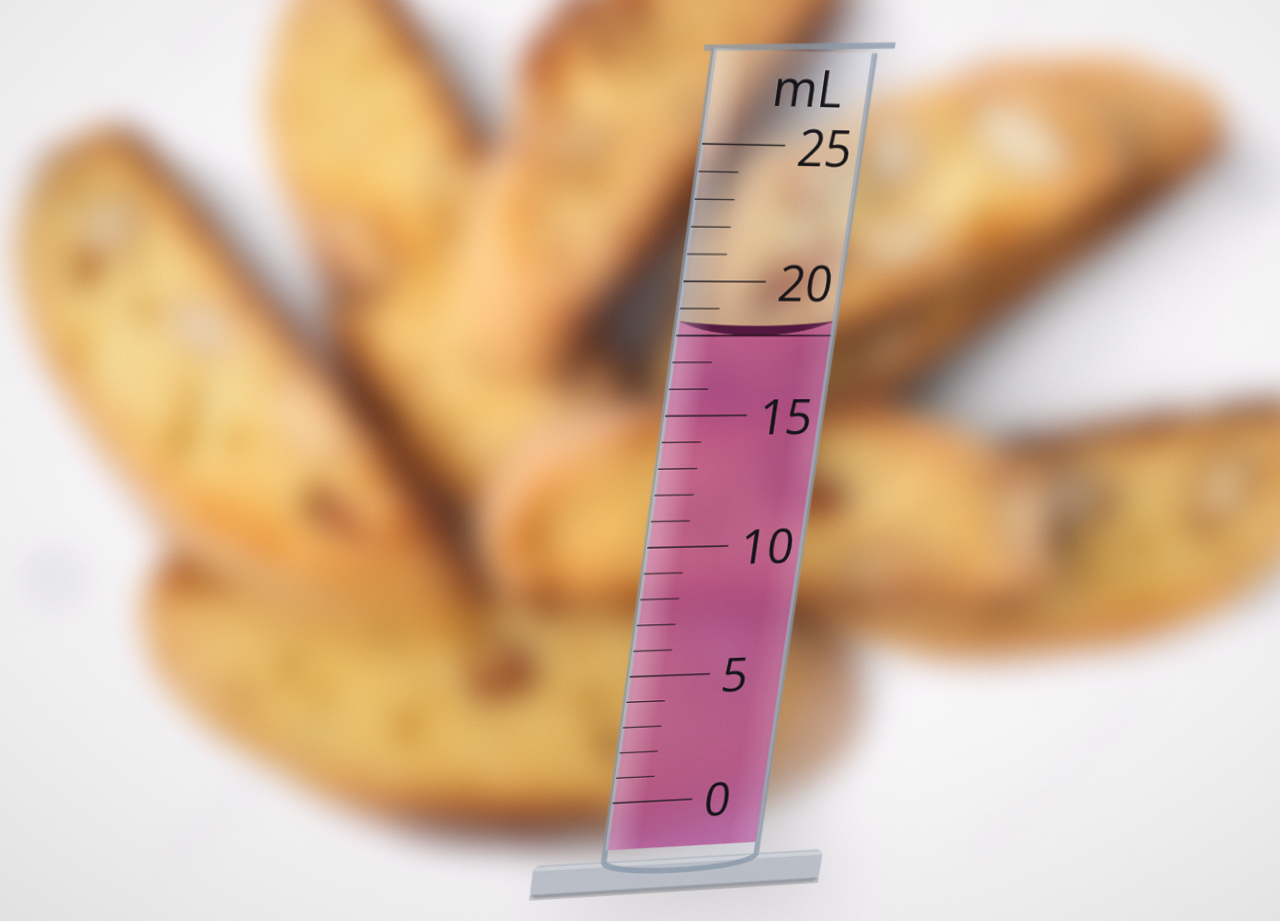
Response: mL 18
